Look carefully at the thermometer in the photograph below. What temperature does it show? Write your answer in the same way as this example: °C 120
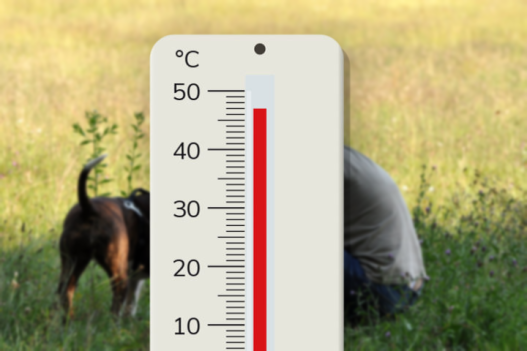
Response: °C 47
